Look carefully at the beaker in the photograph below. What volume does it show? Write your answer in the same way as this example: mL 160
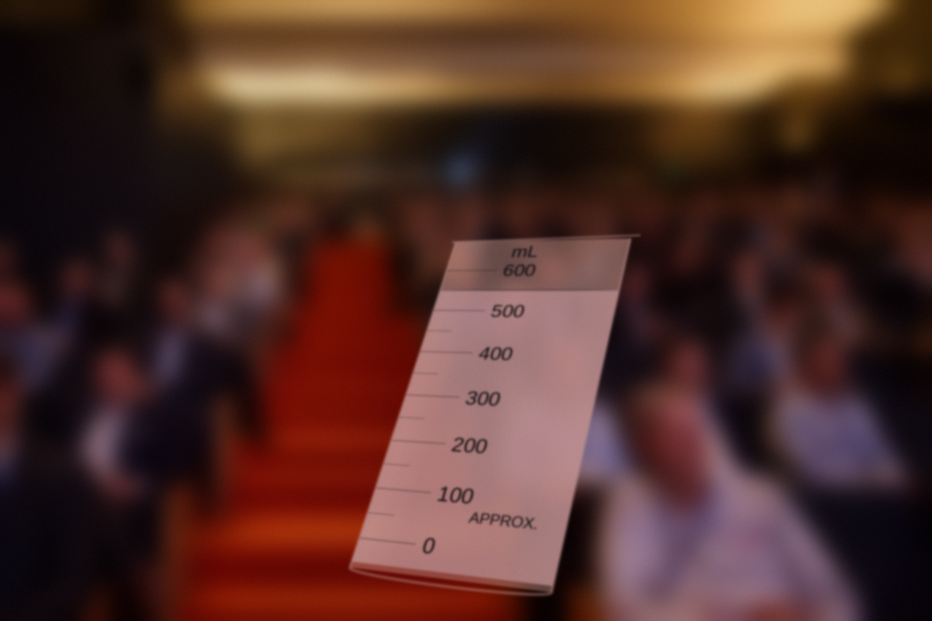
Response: mL 550
